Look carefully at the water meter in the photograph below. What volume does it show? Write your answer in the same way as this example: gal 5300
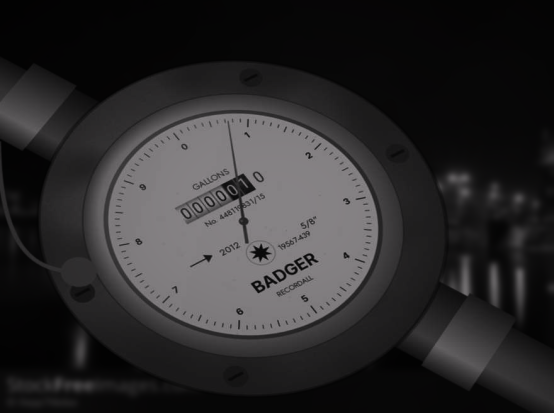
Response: gal 10.7
